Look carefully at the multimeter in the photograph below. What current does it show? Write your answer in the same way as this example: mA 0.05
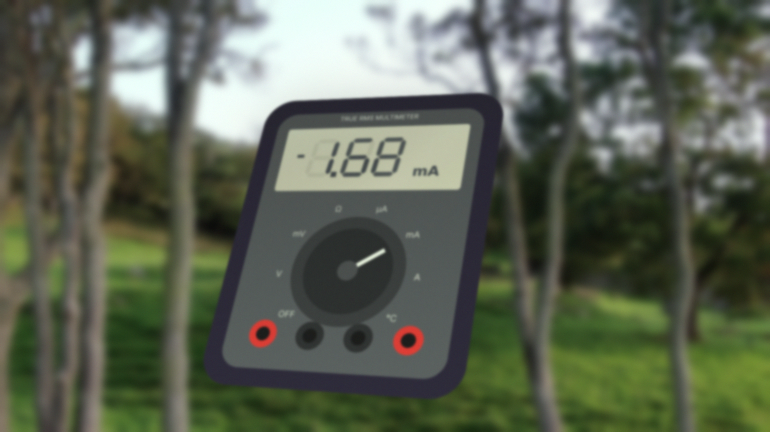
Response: mA -1.68
